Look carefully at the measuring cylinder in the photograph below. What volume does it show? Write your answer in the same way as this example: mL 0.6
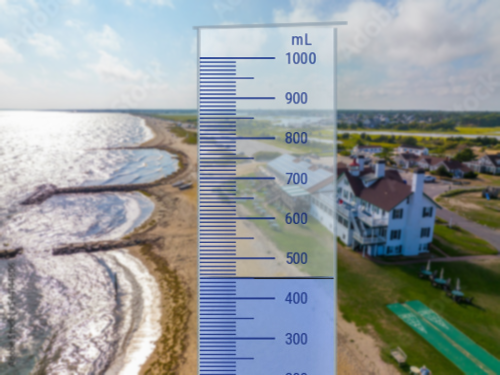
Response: mL 450
